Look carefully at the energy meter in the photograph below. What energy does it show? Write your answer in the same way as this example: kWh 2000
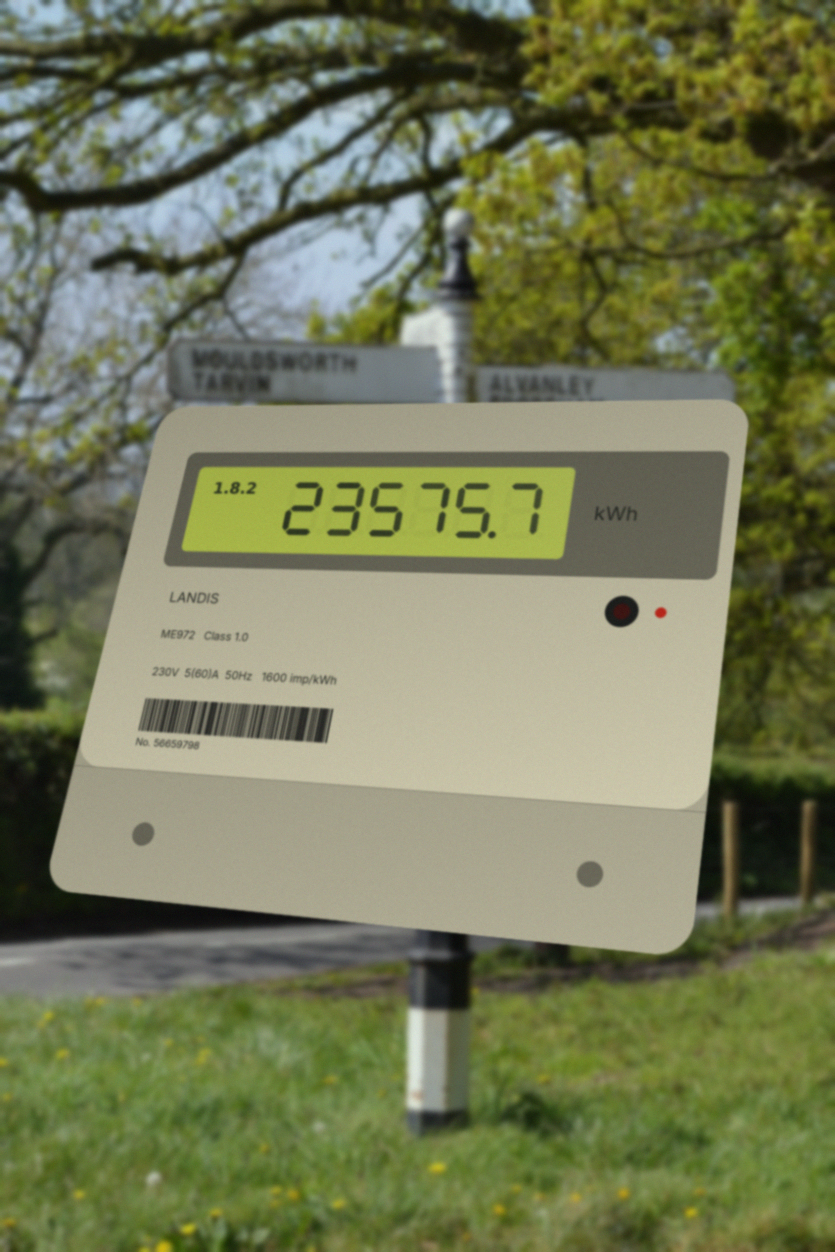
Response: kWh 23575.7
